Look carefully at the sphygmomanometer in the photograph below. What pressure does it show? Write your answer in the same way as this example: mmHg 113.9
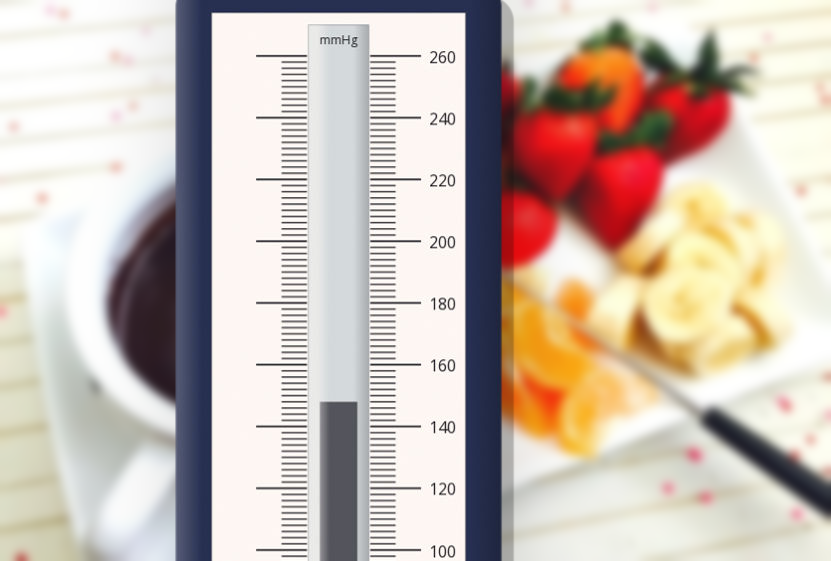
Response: mmHg 148
